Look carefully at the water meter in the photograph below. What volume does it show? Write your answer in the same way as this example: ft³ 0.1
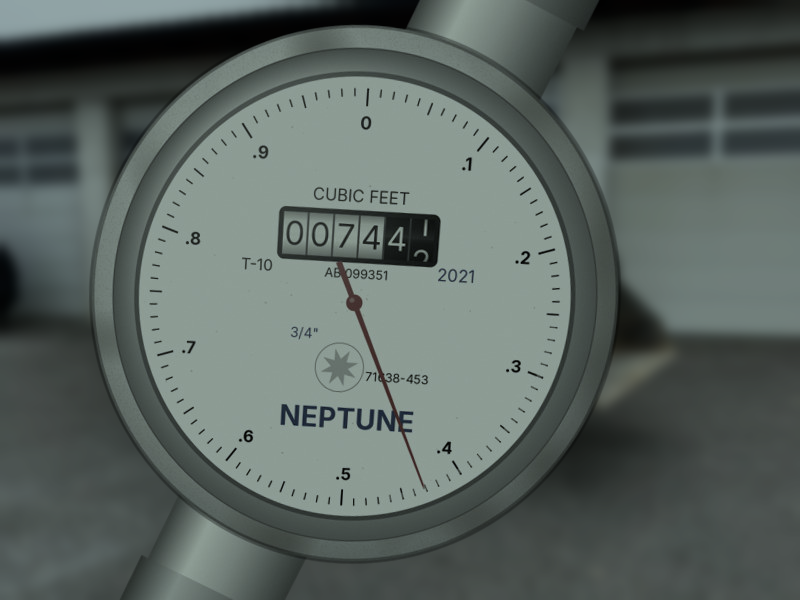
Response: ft³ 7441.43
